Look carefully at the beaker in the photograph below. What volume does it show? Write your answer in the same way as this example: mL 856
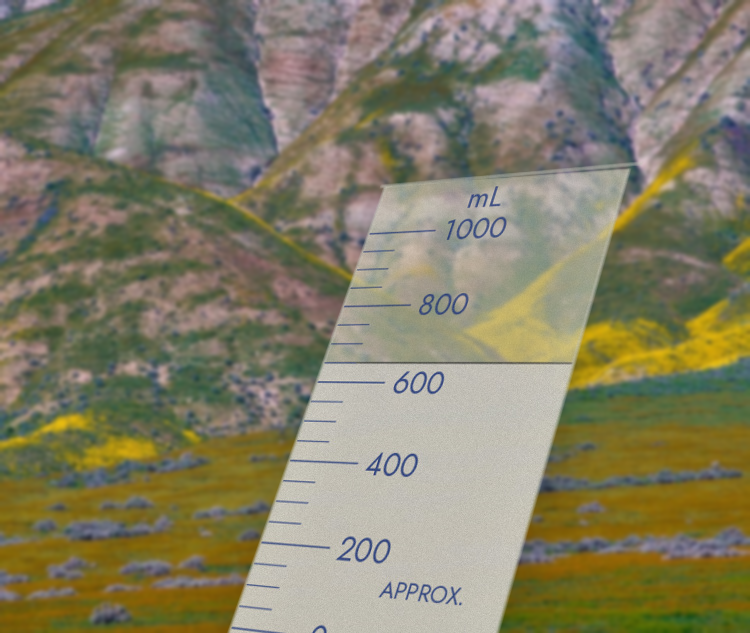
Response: mL 650
